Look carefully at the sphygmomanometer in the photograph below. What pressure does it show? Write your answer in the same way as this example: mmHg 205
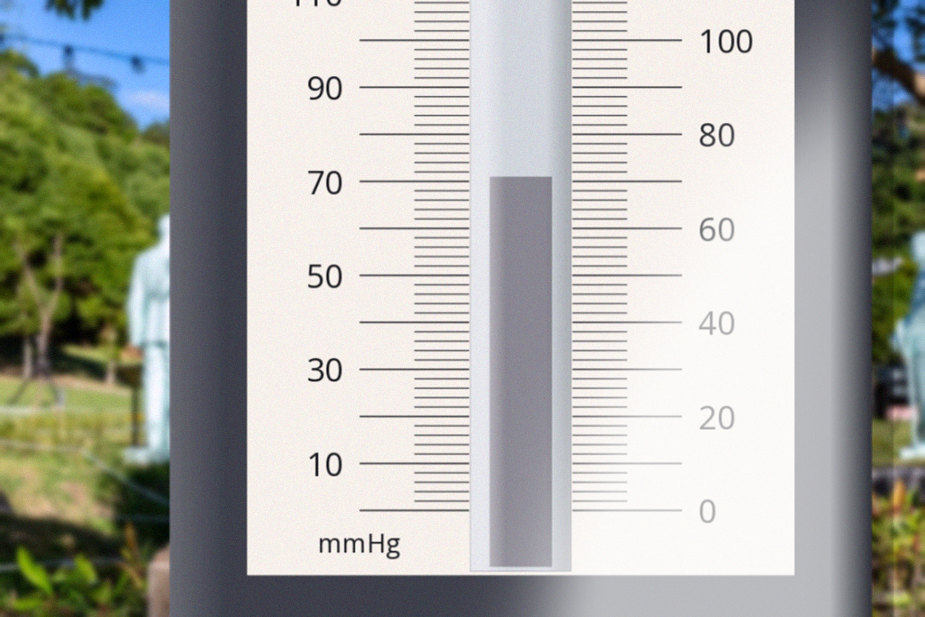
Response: mmHg 71
